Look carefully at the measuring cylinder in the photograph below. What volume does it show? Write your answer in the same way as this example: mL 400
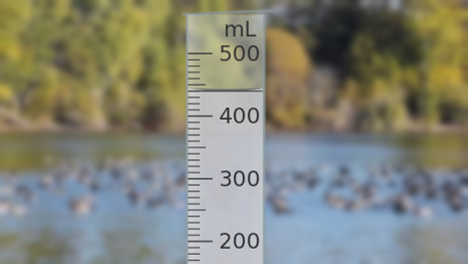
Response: mL 440
